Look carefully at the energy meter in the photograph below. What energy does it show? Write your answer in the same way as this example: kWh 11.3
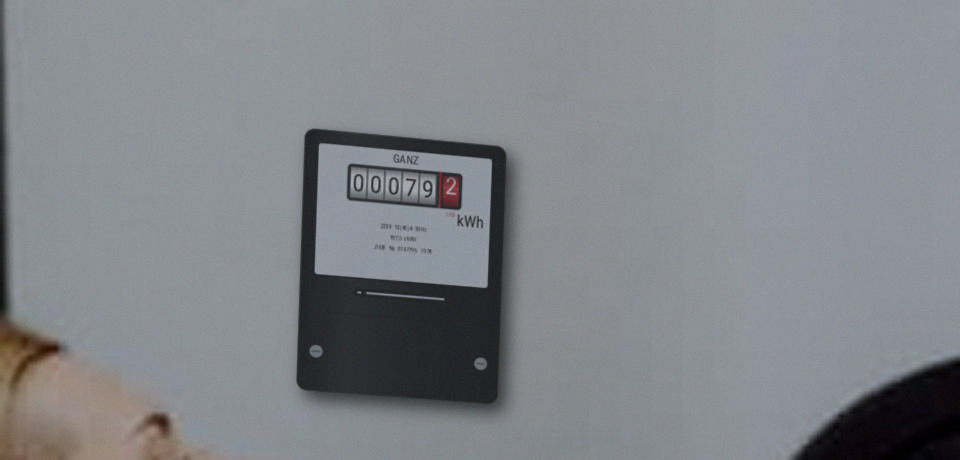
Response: kWh 79.2
